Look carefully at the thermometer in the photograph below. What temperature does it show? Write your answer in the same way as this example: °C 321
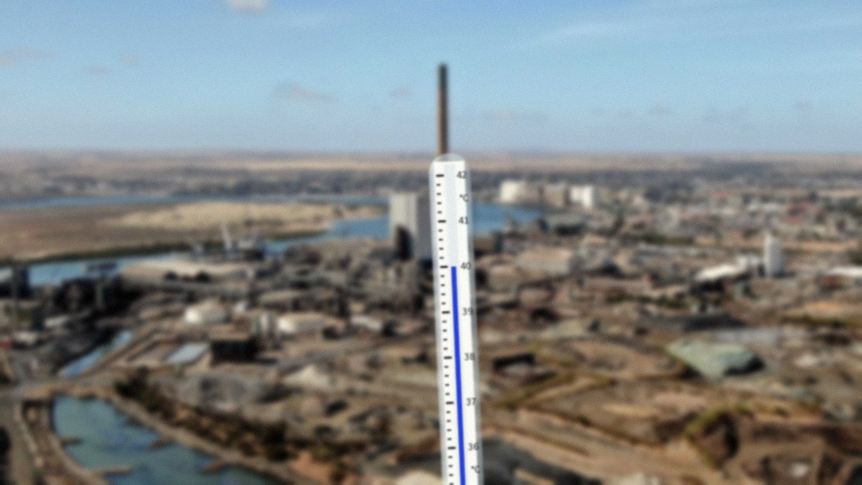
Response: °C 40
